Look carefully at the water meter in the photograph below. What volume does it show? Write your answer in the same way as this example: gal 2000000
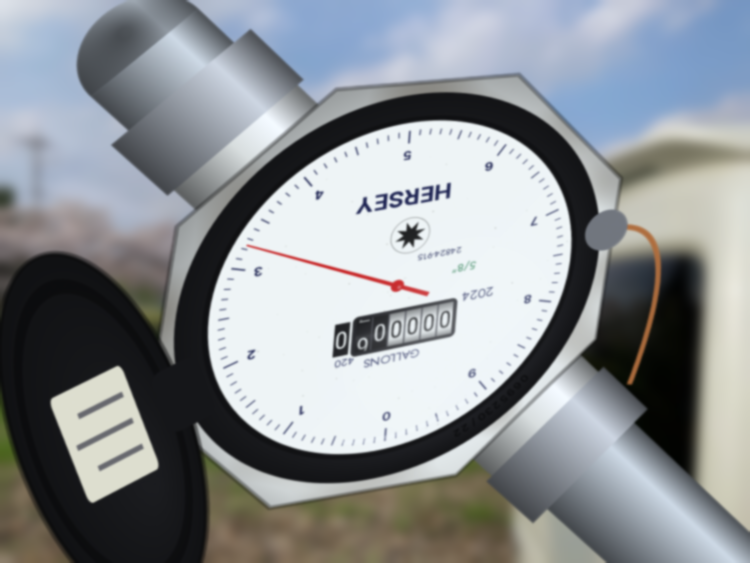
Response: gal 63.2
